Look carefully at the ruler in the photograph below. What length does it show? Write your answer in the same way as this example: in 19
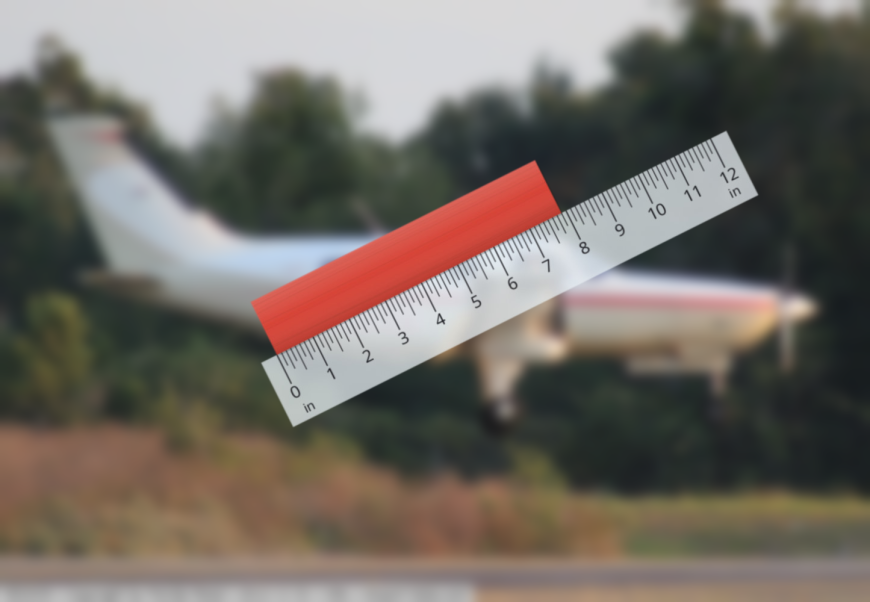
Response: in 7.875
